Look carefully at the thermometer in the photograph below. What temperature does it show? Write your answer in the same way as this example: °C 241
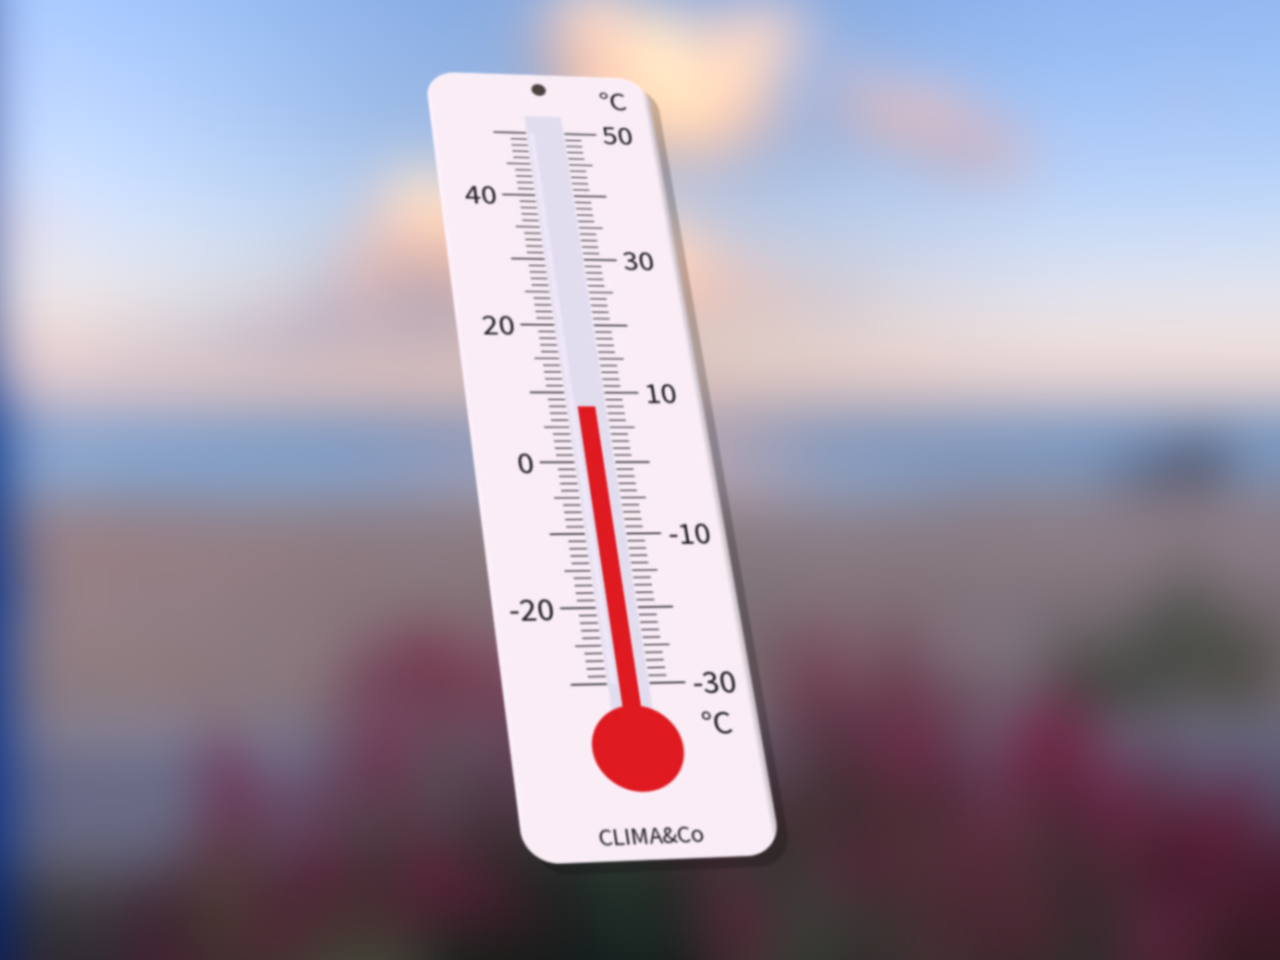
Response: °C 8
